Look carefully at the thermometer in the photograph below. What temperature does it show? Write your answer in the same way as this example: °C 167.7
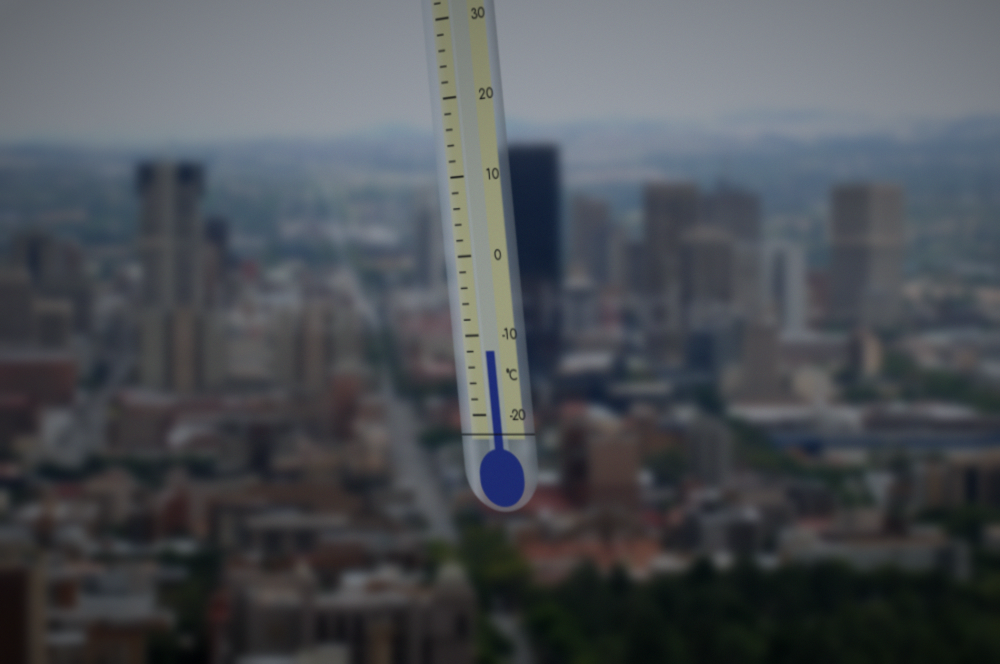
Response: °C -12
